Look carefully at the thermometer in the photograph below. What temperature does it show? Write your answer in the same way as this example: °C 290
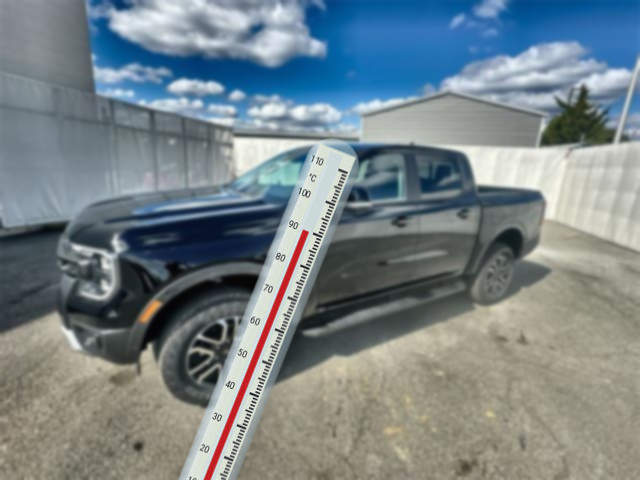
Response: °C 90
